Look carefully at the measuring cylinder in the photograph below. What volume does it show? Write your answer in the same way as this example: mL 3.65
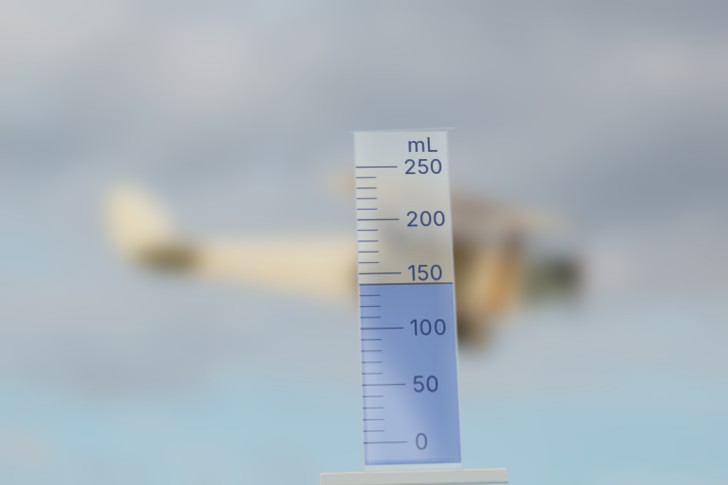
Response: mL 140
